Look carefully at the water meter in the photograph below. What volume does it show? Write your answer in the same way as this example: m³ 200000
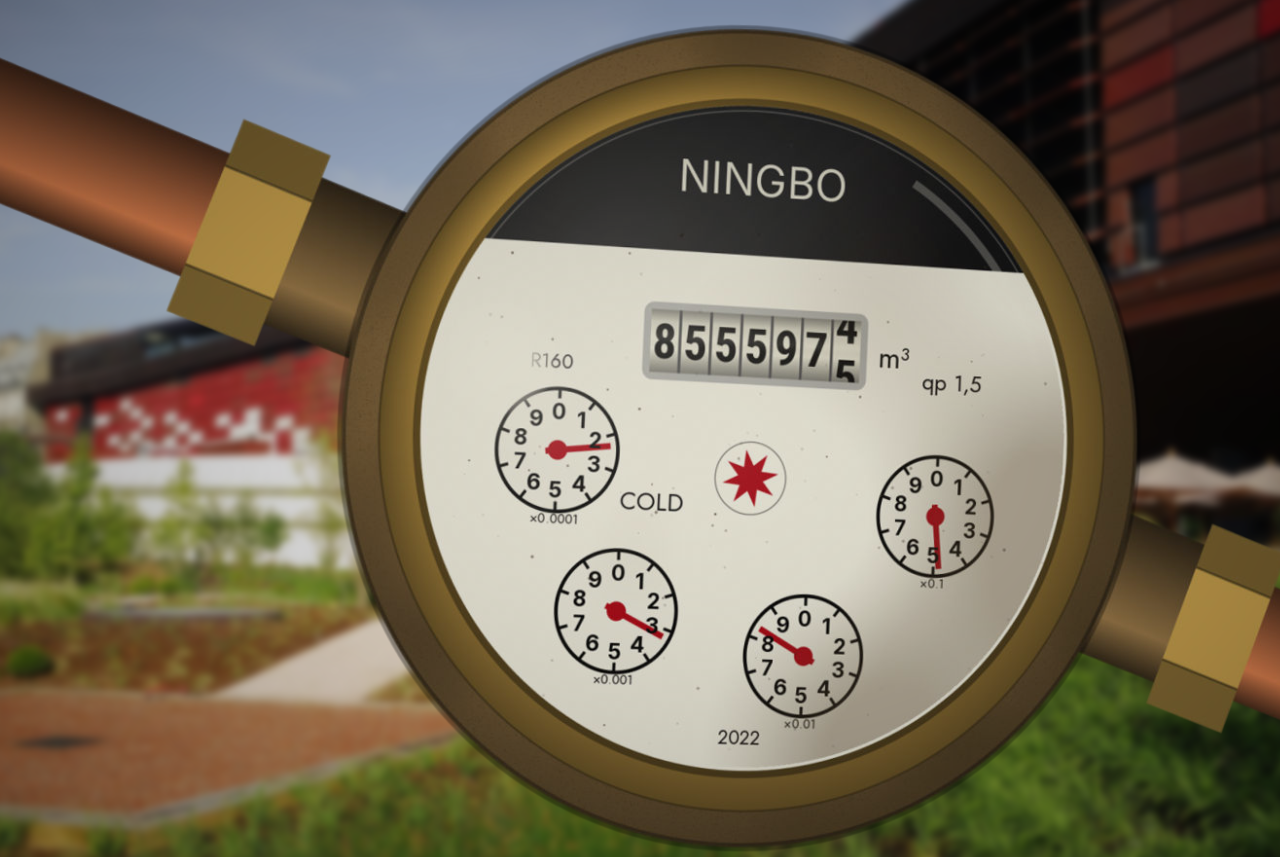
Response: m³ 8555974.4832
